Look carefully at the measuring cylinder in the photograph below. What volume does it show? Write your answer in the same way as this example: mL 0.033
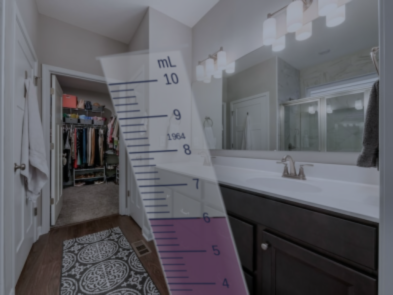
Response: mL 6
